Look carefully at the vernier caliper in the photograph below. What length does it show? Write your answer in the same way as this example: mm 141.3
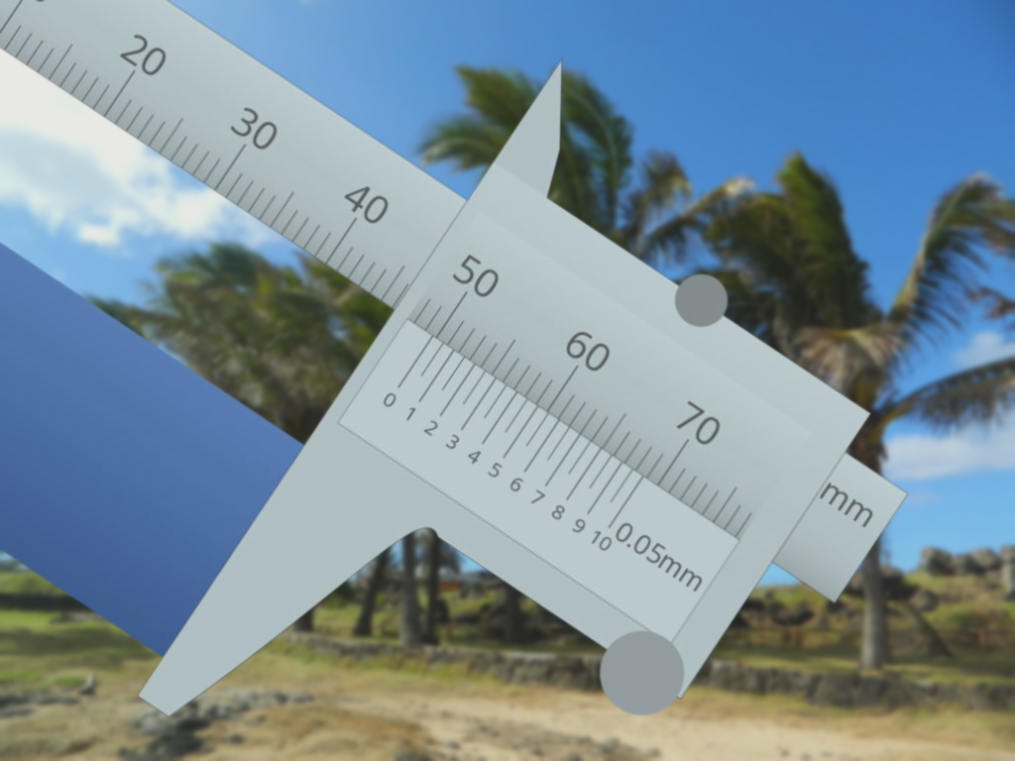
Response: mm 49.7
